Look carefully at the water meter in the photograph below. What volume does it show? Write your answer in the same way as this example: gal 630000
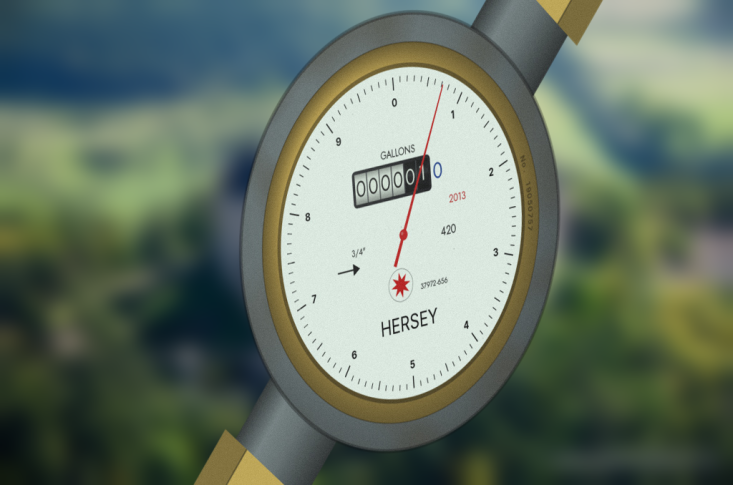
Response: gal 10.7
